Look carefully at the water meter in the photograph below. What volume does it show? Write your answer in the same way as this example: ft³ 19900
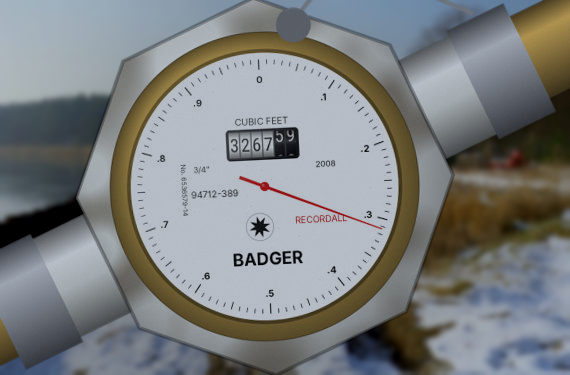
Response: ft³ 326759.31
